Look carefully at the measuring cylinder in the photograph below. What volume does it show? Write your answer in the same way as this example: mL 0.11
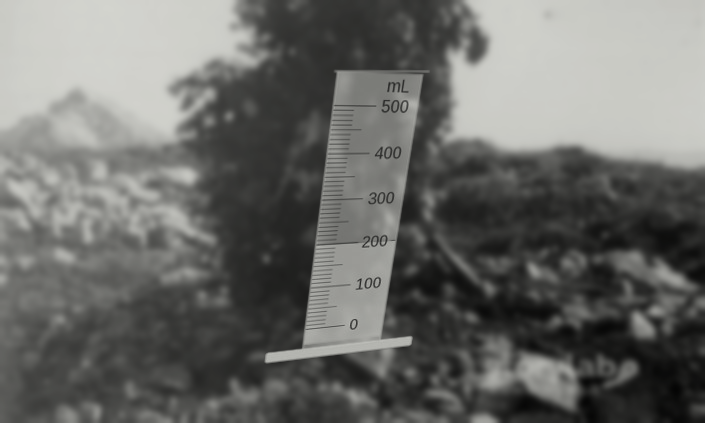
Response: mL 200
